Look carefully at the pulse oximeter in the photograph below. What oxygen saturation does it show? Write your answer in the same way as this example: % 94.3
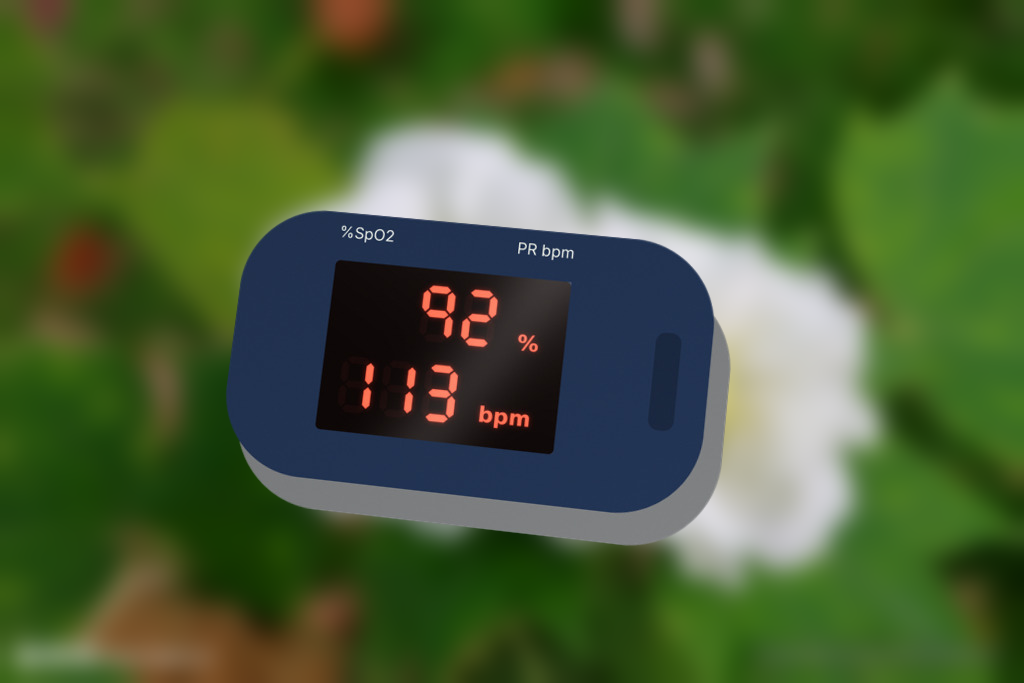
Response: % 92
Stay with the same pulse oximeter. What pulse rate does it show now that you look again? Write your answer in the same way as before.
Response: bpm 113
